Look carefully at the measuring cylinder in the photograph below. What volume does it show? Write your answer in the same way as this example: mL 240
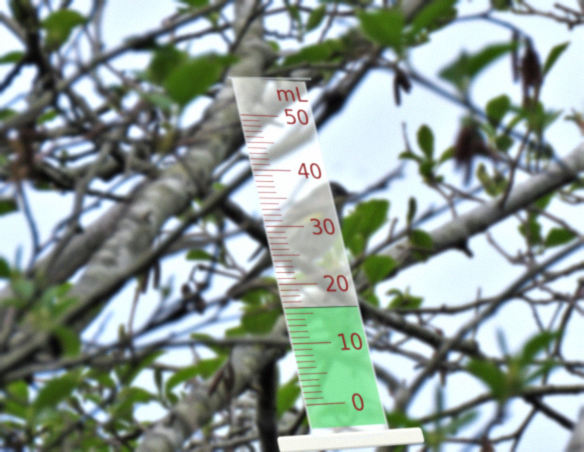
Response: mL 16
